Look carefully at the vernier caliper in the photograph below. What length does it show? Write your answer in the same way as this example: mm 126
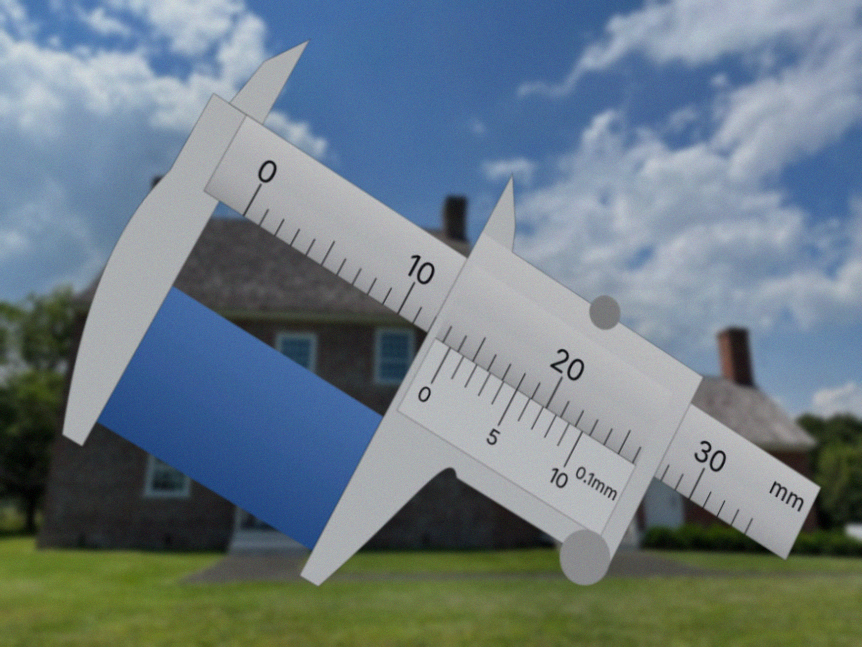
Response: mm 13.5
